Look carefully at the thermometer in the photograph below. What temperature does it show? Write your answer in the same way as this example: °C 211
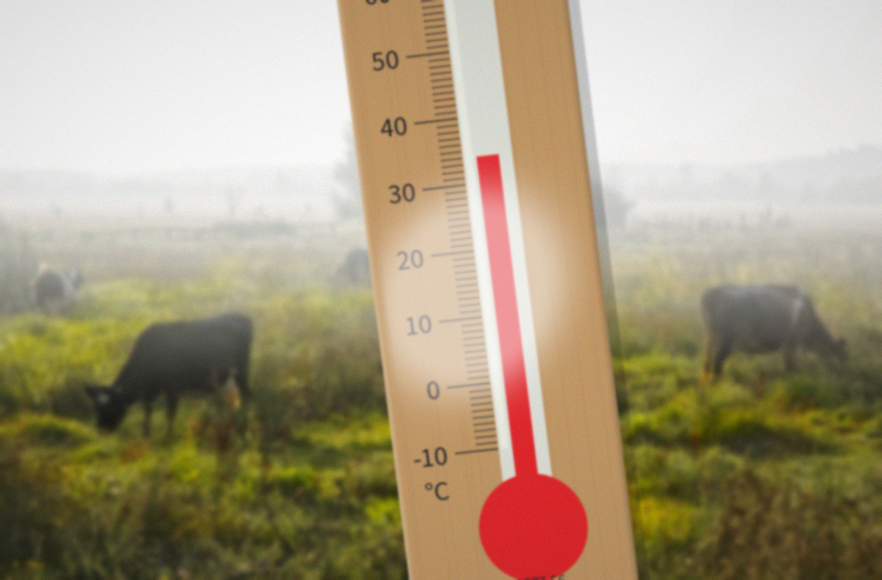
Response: °C 34
